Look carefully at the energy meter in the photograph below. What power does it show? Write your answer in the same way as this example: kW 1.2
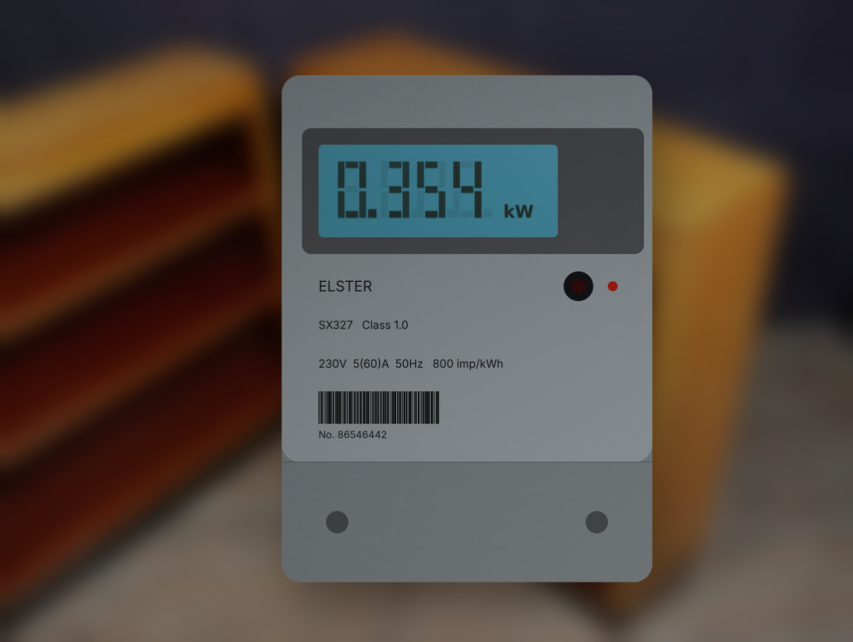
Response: kW 0.354
